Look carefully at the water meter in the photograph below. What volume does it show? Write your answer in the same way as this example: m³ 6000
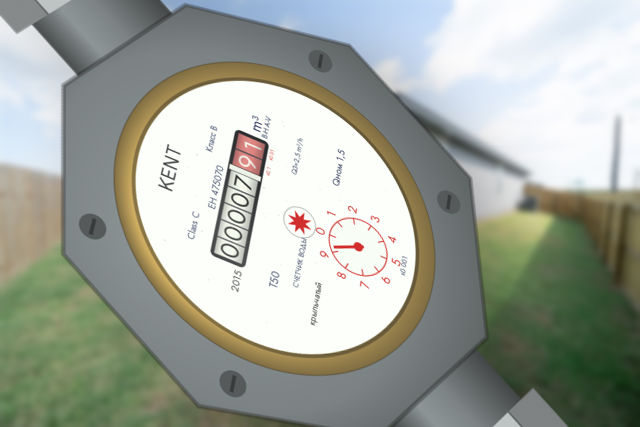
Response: m³ 7.909
